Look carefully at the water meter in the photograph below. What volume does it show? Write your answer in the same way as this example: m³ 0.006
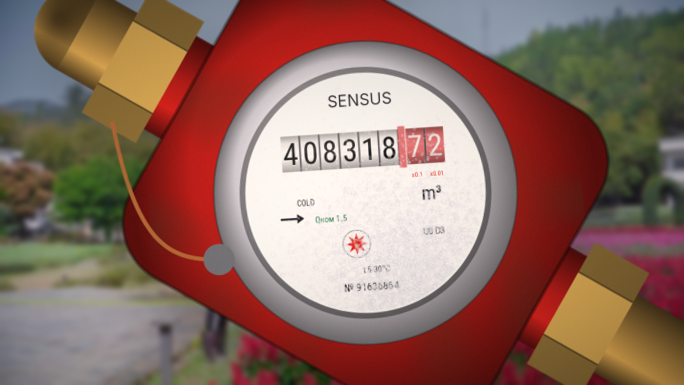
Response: m³ 408318.72
